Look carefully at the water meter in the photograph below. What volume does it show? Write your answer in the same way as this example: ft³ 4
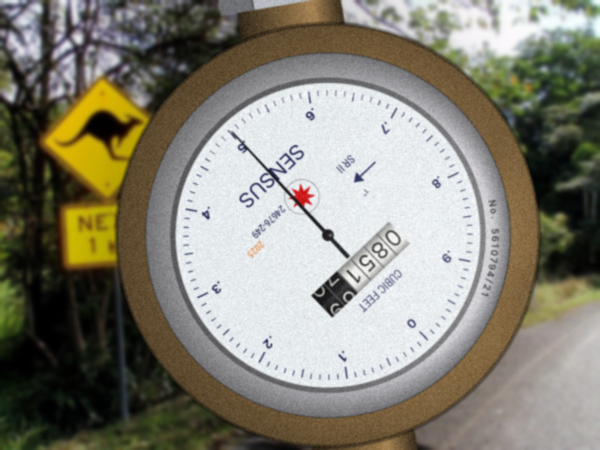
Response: ft³ 85169.50
